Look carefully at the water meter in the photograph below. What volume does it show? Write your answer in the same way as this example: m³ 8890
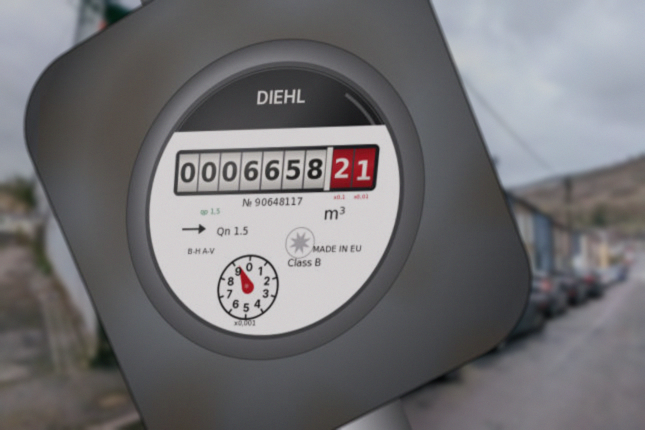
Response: m³ 6658.209
